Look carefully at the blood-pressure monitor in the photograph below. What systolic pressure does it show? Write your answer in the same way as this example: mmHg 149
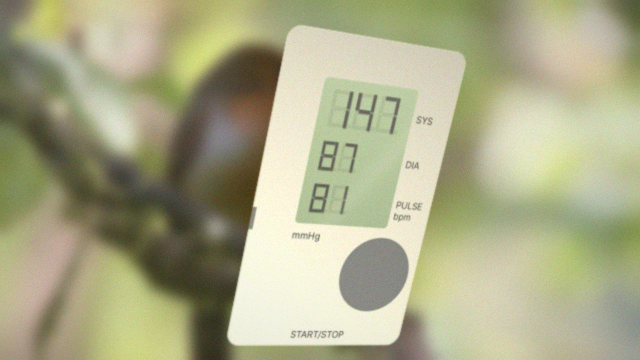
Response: mmHg 147
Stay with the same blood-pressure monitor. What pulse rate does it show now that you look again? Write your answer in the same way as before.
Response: bpm 81
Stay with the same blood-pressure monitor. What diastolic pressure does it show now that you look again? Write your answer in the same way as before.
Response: mmHg 87
